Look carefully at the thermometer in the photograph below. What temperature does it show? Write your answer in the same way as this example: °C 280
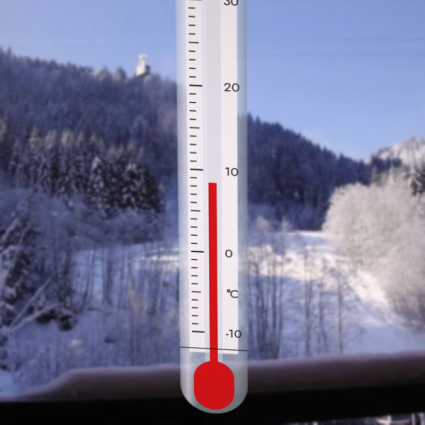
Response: °C 8.5
